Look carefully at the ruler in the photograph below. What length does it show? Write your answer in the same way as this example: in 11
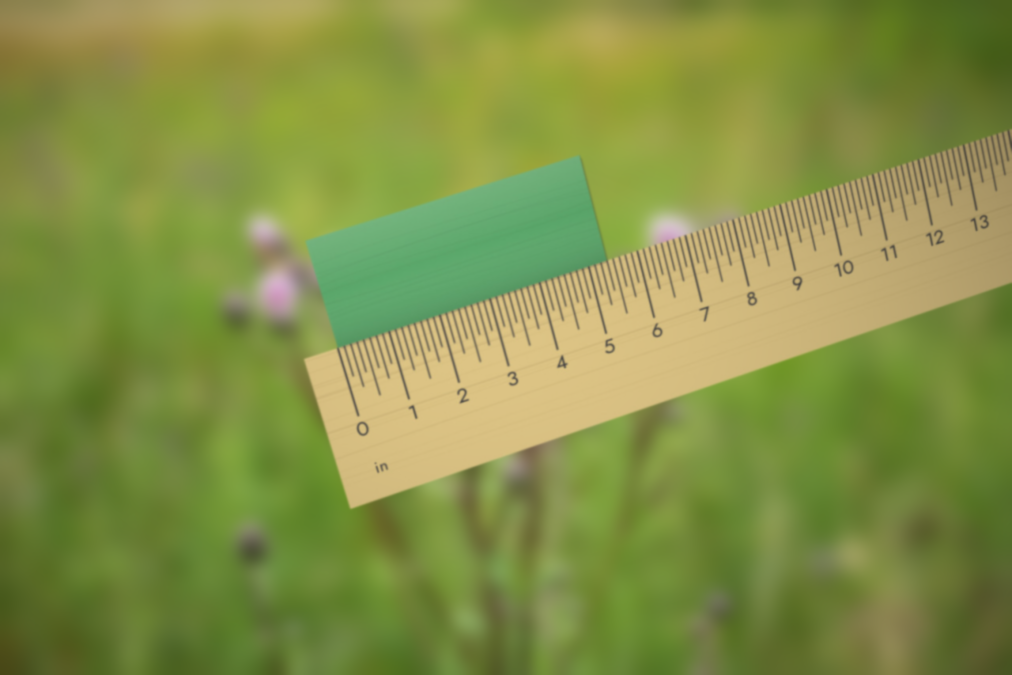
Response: in 5.375
